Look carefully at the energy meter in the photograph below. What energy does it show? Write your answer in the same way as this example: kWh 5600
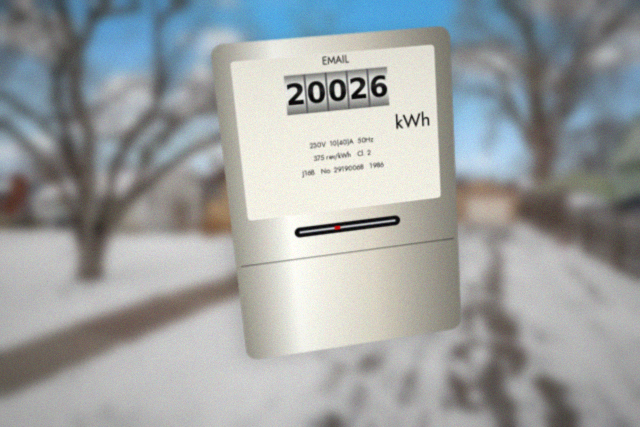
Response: kWh 20026
